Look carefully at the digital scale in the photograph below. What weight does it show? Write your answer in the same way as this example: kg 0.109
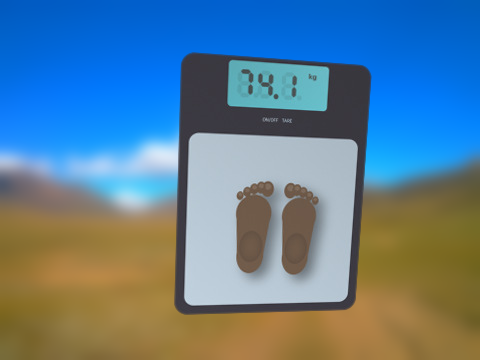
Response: kg 74.1
